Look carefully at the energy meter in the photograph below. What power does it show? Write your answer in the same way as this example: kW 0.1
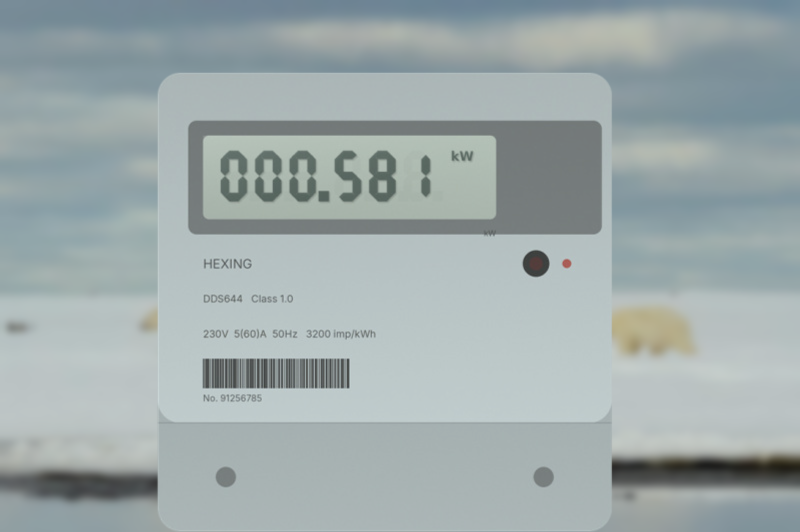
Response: kW 0.581
